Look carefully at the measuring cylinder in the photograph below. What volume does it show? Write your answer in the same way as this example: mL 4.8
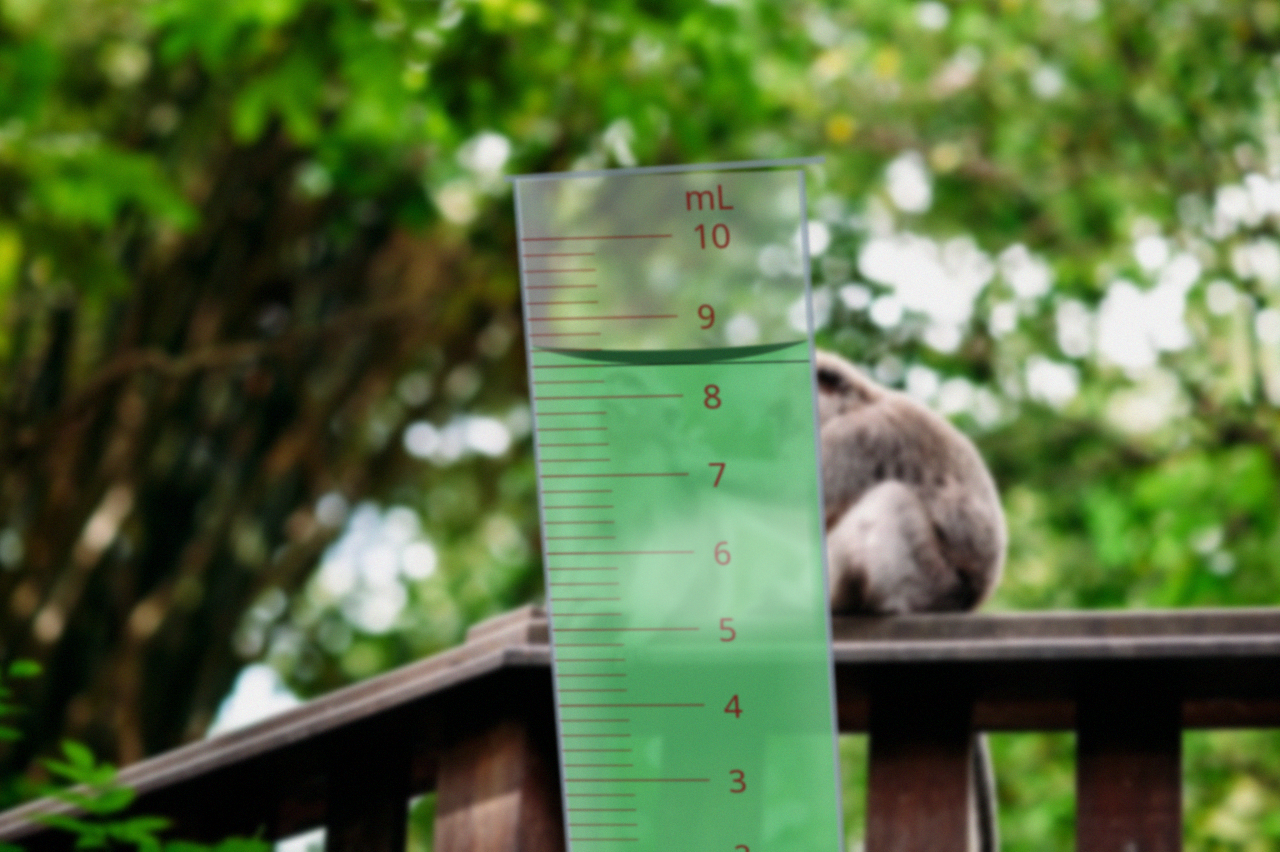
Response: mL 8.4
